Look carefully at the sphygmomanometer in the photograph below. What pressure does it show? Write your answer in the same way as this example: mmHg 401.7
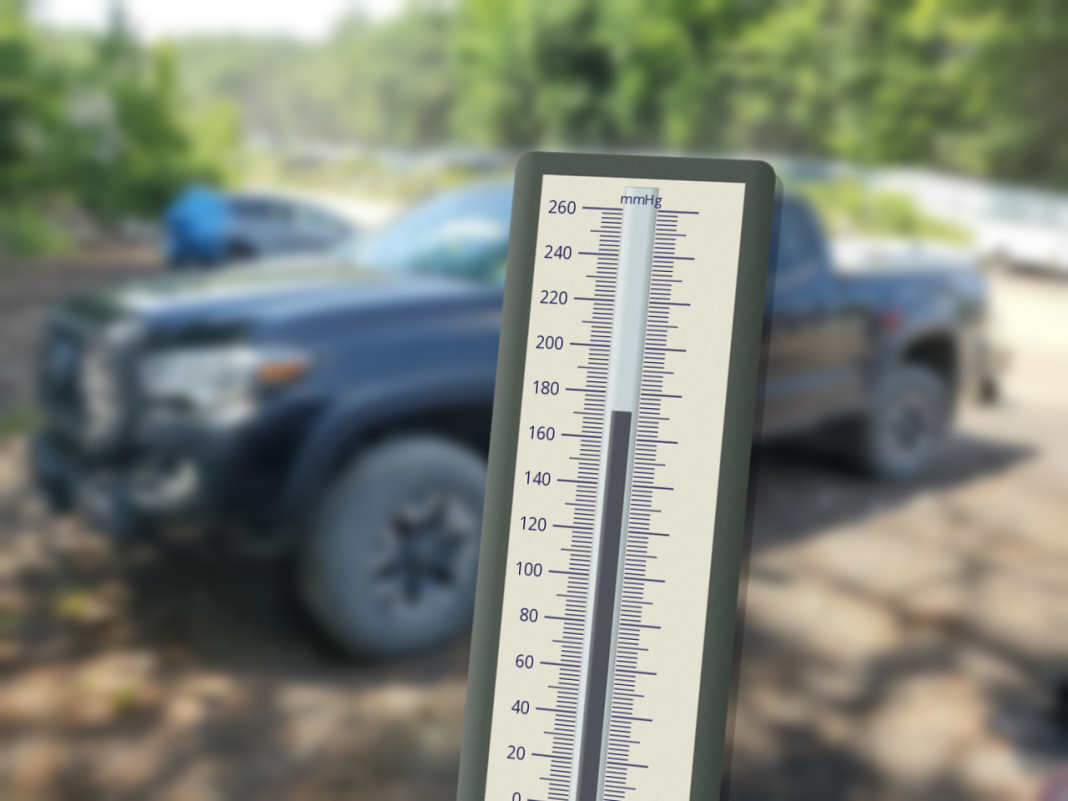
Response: mmHg 172
